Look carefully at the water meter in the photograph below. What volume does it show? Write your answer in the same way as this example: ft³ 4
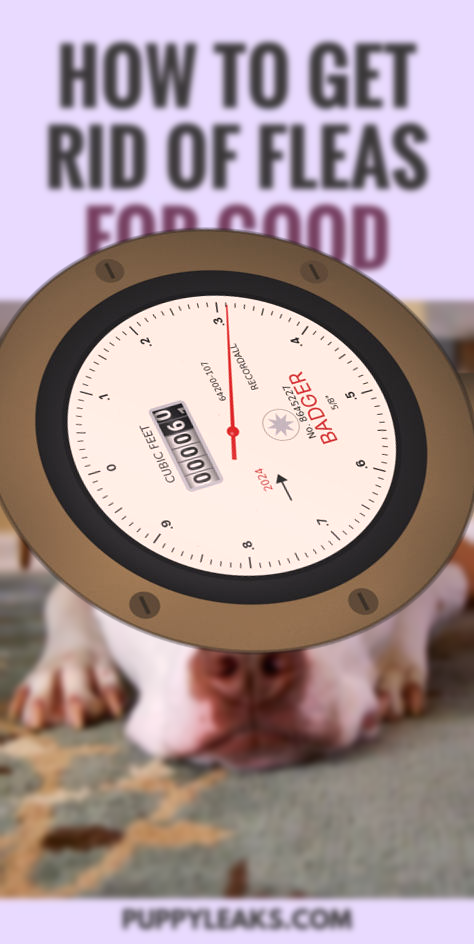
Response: ft³ 60.31
